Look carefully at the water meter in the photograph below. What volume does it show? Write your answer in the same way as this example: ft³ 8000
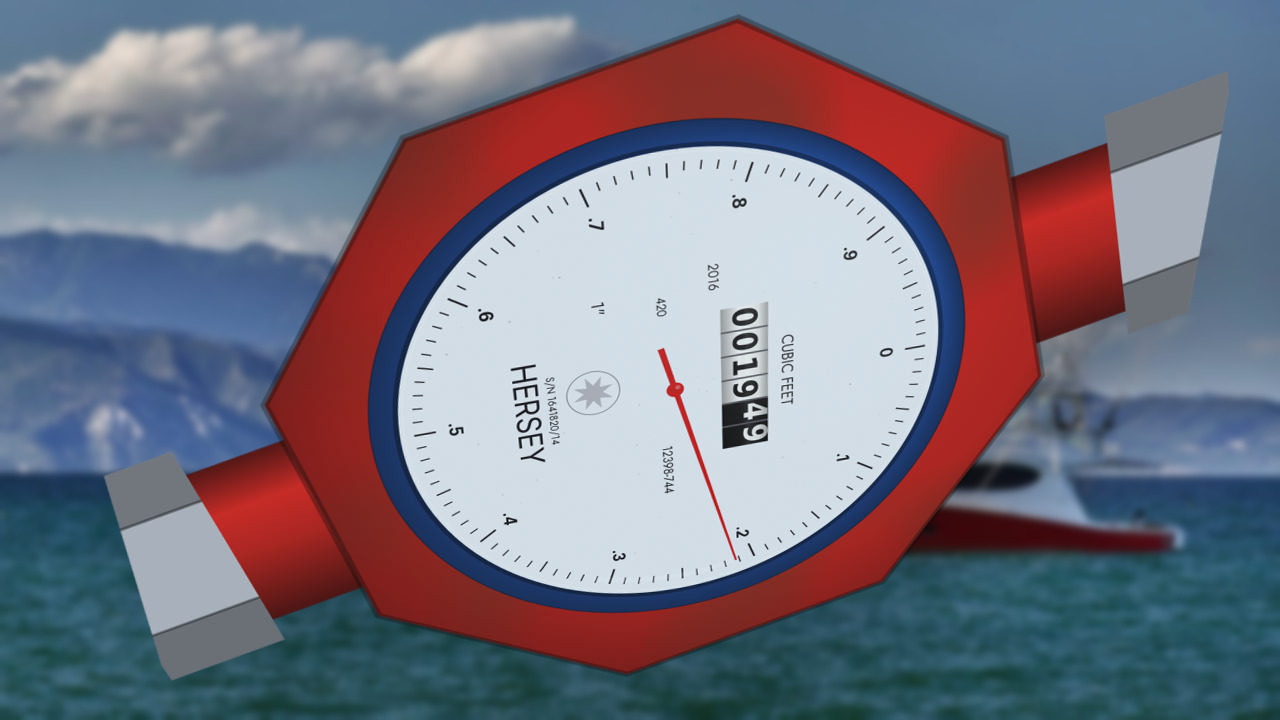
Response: ft³ 1949.21
